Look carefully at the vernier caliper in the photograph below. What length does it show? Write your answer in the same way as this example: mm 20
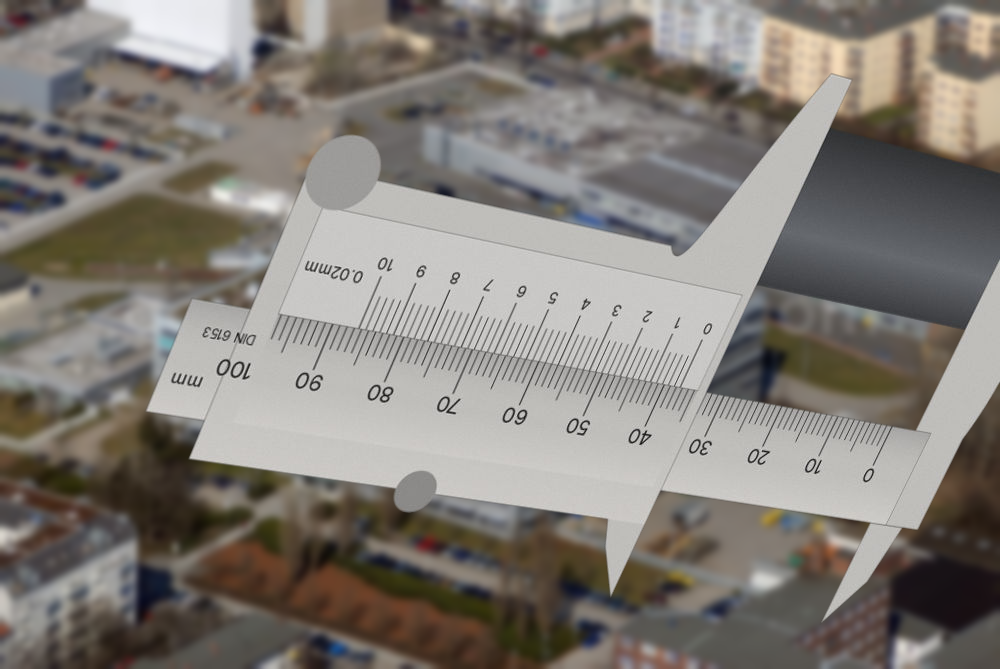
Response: mm 37.4
